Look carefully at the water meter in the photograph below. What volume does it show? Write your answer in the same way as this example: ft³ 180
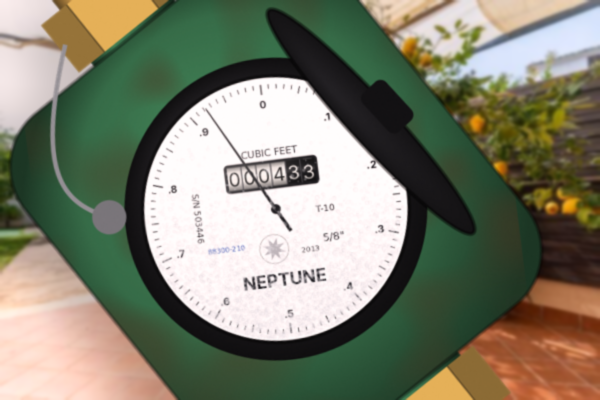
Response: ft³ 432.92
